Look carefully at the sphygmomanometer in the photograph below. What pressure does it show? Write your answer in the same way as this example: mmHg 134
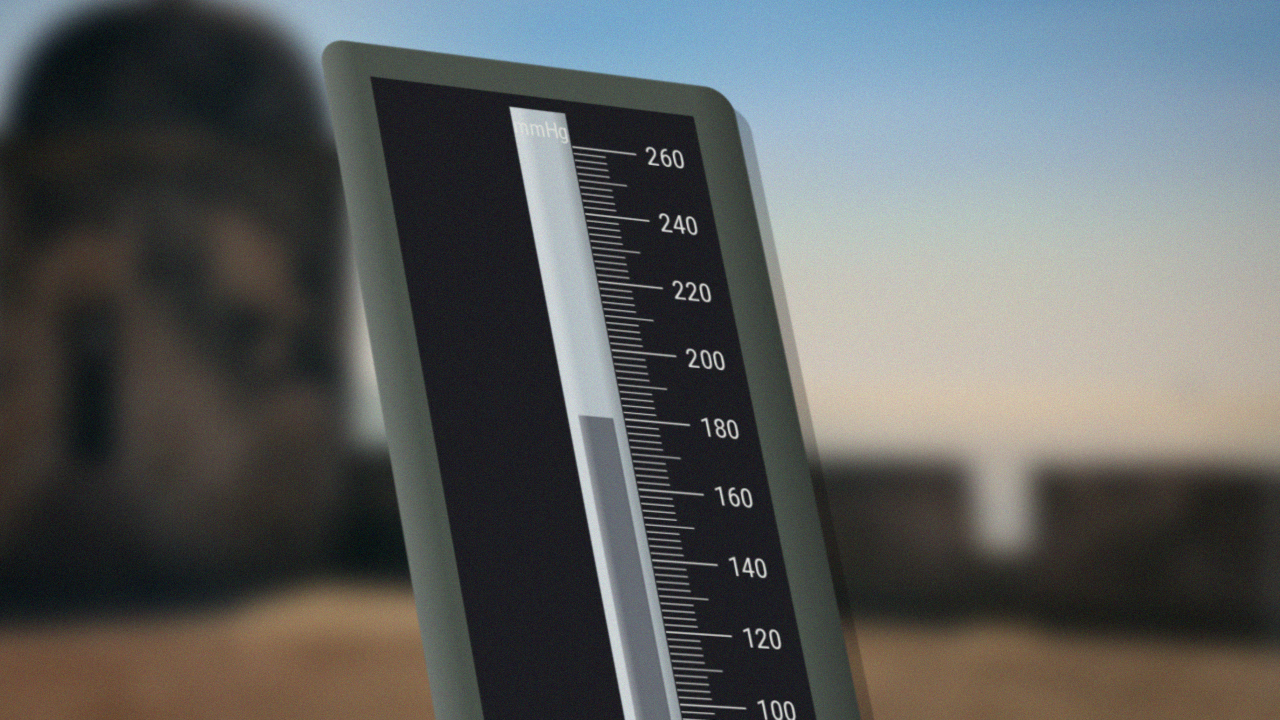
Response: mmHg 180
